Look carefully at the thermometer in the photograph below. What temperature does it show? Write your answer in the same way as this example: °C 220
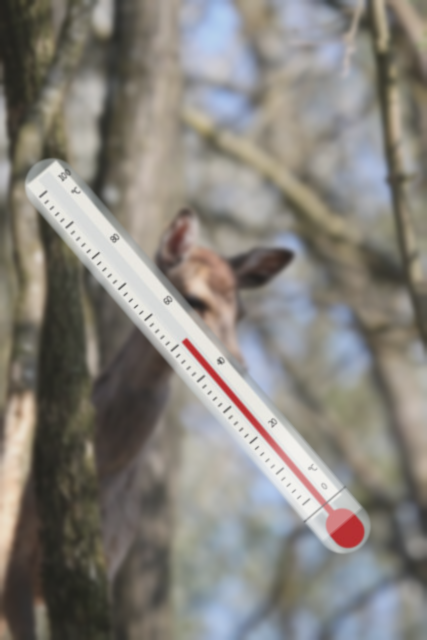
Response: °C 50
